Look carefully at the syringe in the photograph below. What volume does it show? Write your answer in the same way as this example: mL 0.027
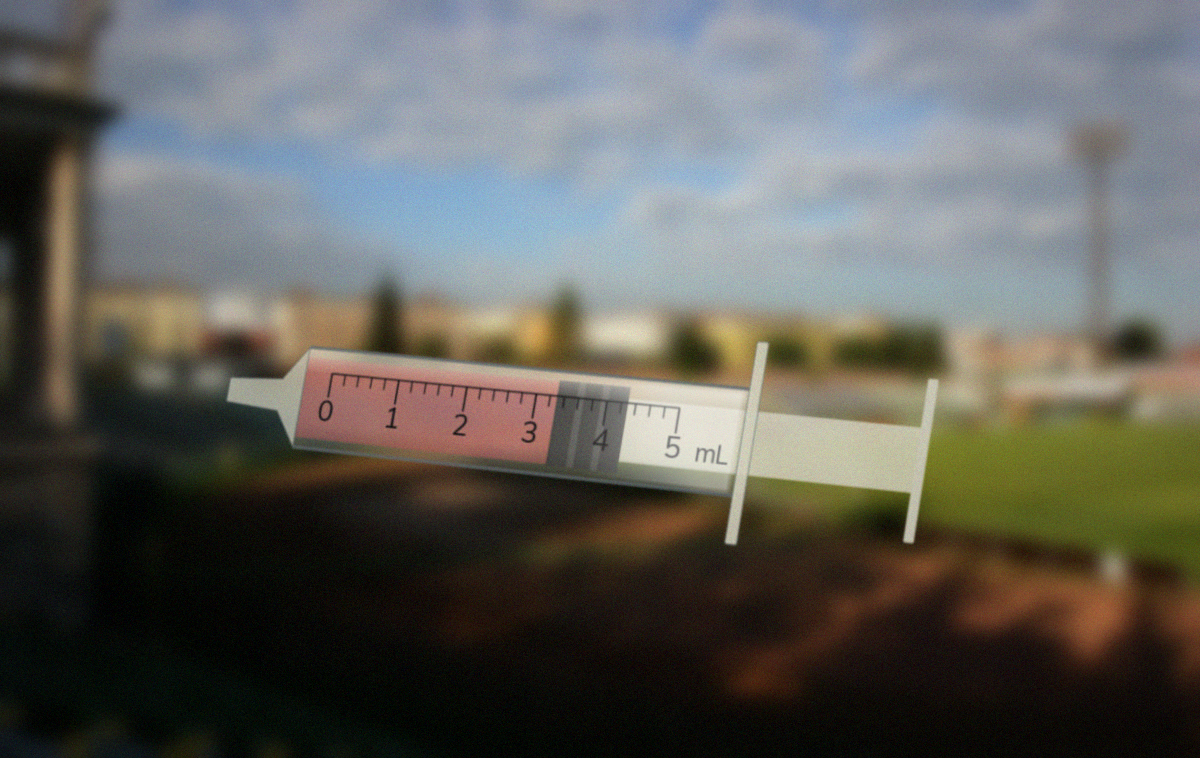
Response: mL 3.3
